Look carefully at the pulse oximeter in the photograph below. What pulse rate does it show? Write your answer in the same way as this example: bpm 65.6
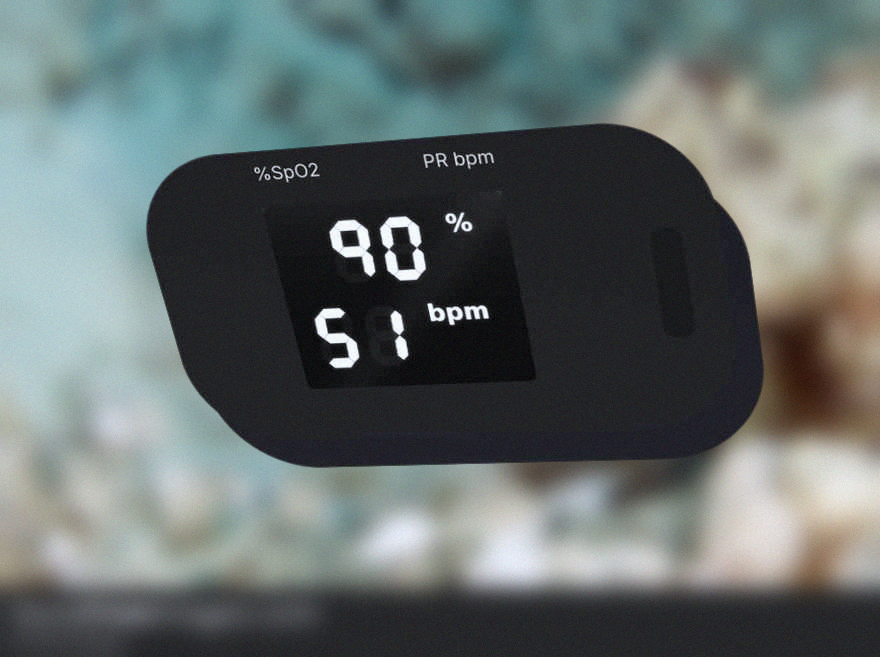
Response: bpm 51
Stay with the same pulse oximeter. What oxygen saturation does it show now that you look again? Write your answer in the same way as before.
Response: % 90
